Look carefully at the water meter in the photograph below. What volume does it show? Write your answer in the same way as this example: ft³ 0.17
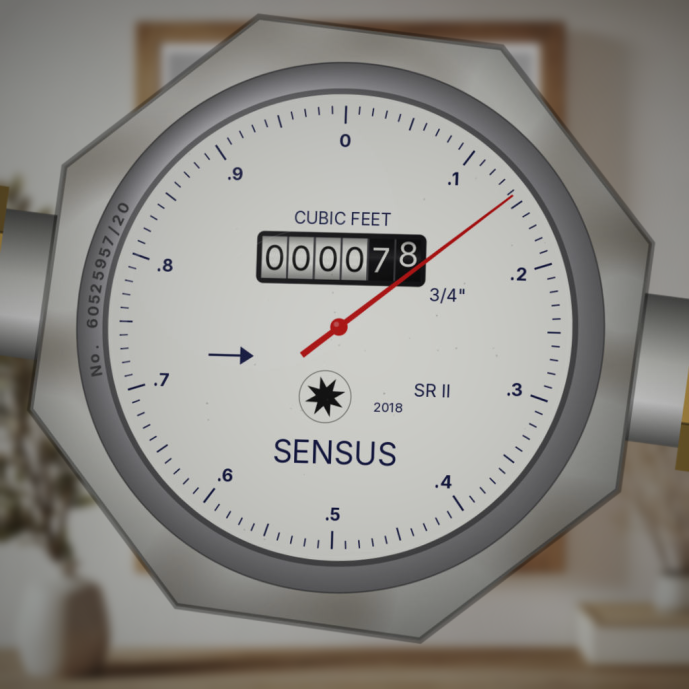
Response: ft³ 78.14
